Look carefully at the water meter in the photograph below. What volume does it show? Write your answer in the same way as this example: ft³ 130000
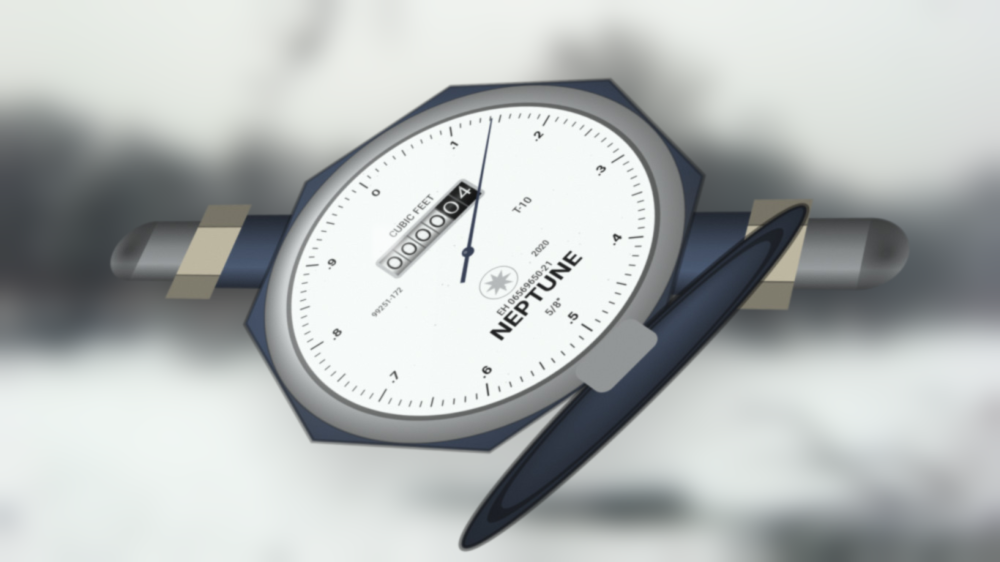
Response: ft³ 4.14
